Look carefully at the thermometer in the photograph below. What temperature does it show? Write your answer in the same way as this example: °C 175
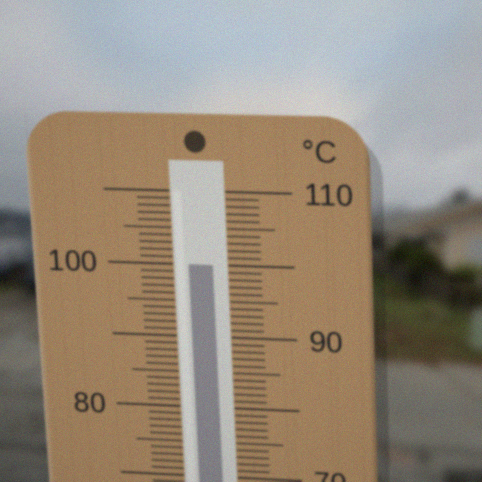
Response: °C 100
